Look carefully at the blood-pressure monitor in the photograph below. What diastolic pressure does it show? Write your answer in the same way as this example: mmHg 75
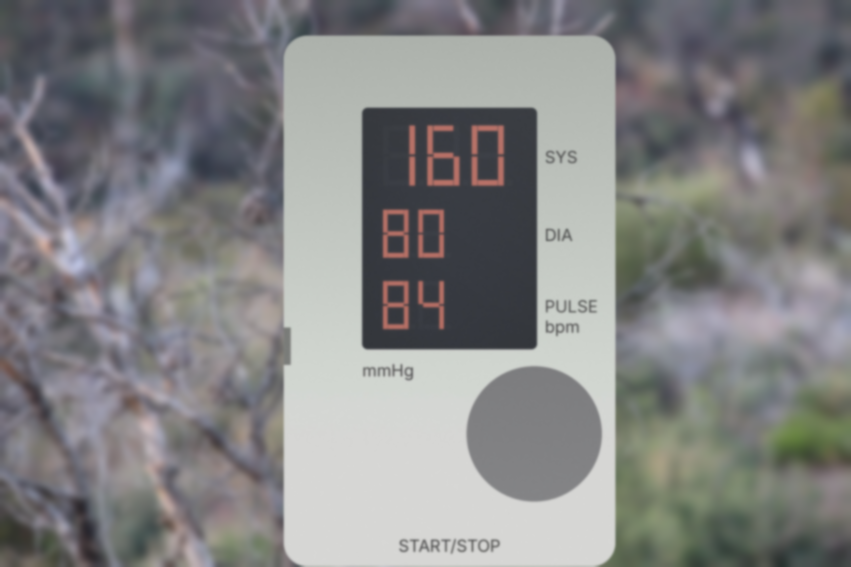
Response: mmHg 80
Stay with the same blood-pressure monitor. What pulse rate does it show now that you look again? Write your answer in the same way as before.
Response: bpm 84
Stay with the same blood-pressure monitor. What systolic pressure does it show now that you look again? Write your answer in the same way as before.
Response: mmHg 160
